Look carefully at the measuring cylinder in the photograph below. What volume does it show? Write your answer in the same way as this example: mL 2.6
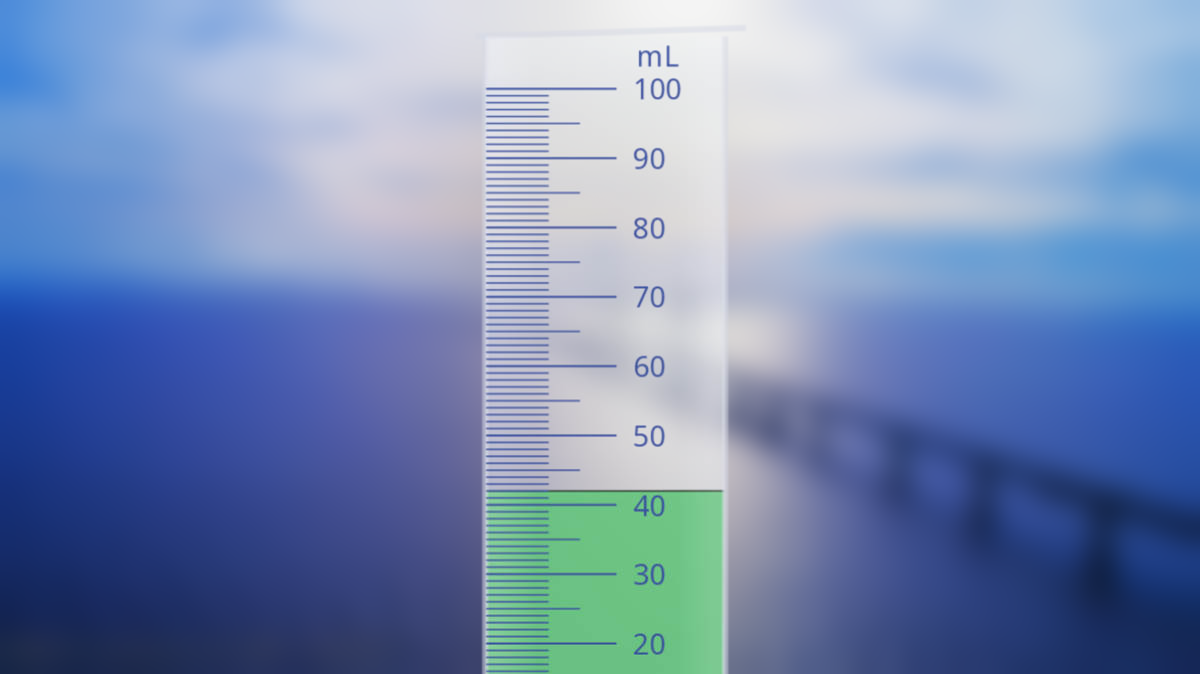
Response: mL 42
